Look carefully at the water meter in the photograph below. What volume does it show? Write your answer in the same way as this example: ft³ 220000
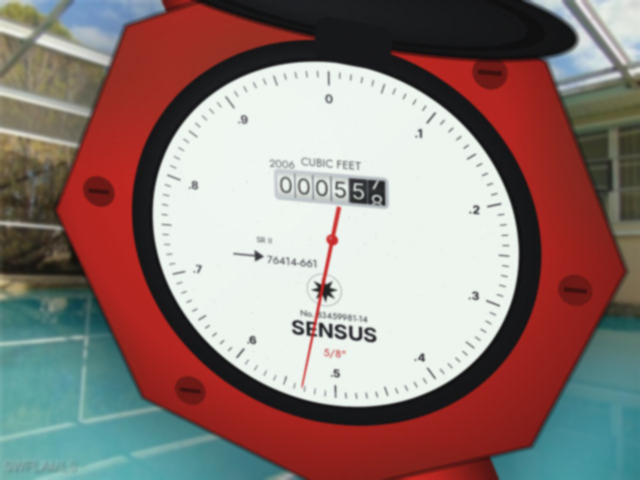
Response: ft³ 557.53
